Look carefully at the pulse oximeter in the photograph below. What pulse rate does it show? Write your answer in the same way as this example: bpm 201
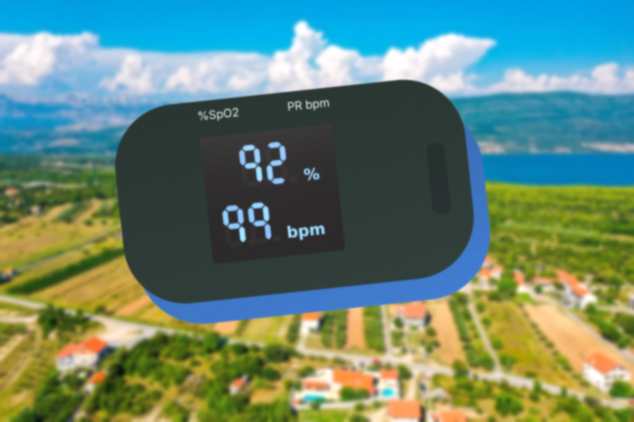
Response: bpm 99
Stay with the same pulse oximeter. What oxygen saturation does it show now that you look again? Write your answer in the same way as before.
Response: % 92
